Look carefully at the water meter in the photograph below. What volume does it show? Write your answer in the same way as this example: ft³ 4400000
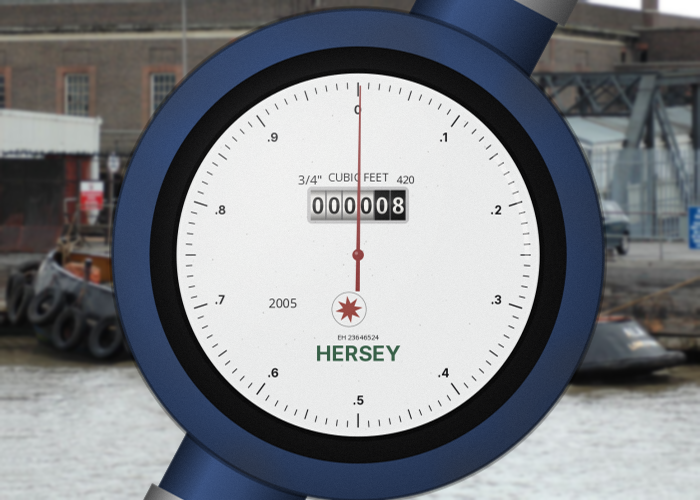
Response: ft³ 8.00
